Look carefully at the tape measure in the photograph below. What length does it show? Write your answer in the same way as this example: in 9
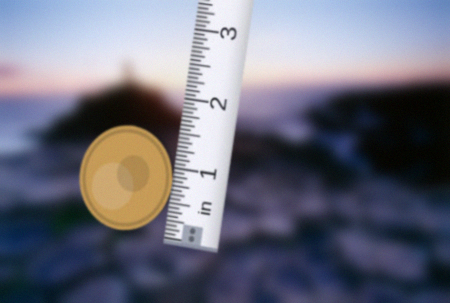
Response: in 1.5
